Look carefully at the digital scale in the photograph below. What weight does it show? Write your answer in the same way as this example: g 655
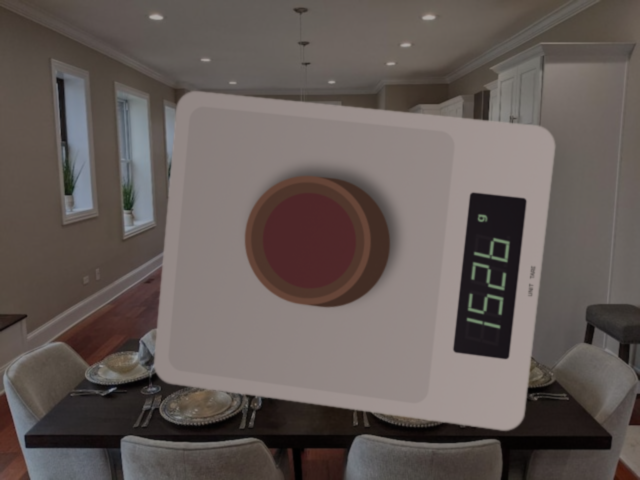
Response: g 1526
